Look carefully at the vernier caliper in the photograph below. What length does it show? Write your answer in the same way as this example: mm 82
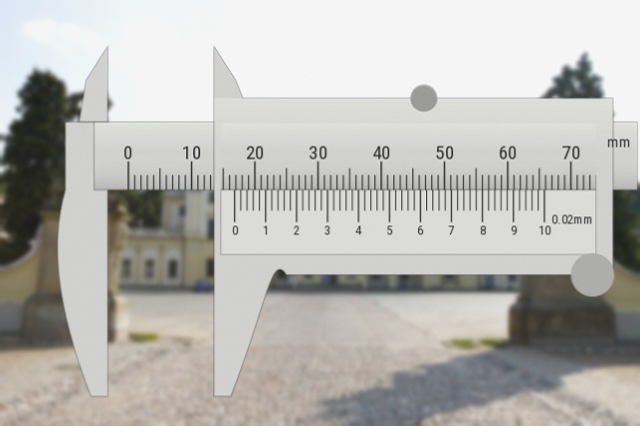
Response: mm 16.8
